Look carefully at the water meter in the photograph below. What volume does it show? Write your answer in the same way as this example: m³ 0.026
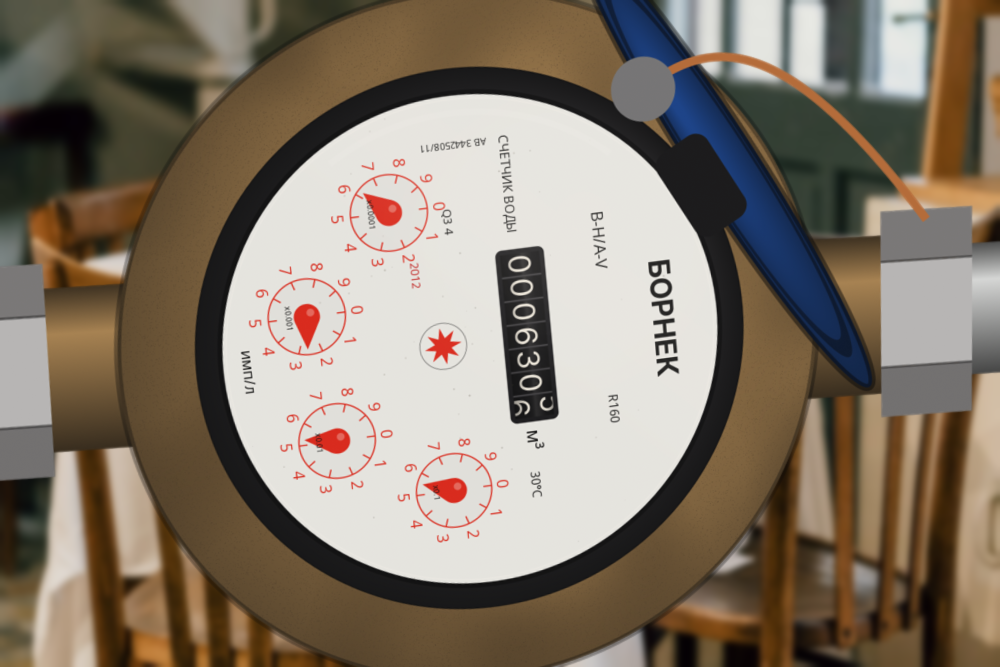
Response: m³ 6305.5526
